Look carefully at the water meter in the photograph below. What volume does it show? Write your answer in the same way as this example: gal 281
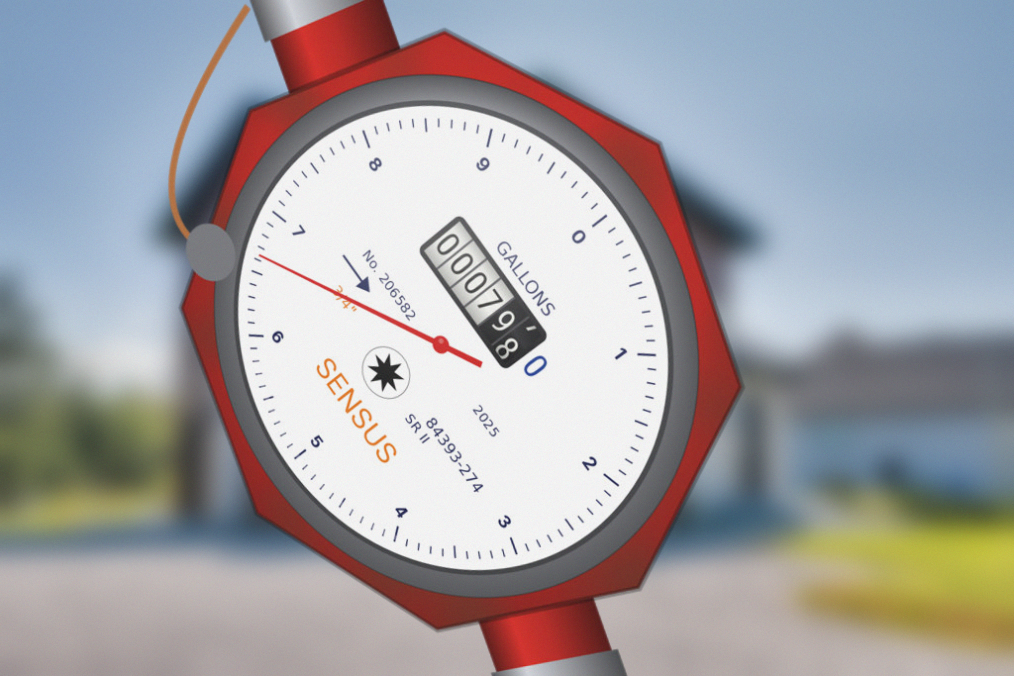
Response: gal 7976.6
